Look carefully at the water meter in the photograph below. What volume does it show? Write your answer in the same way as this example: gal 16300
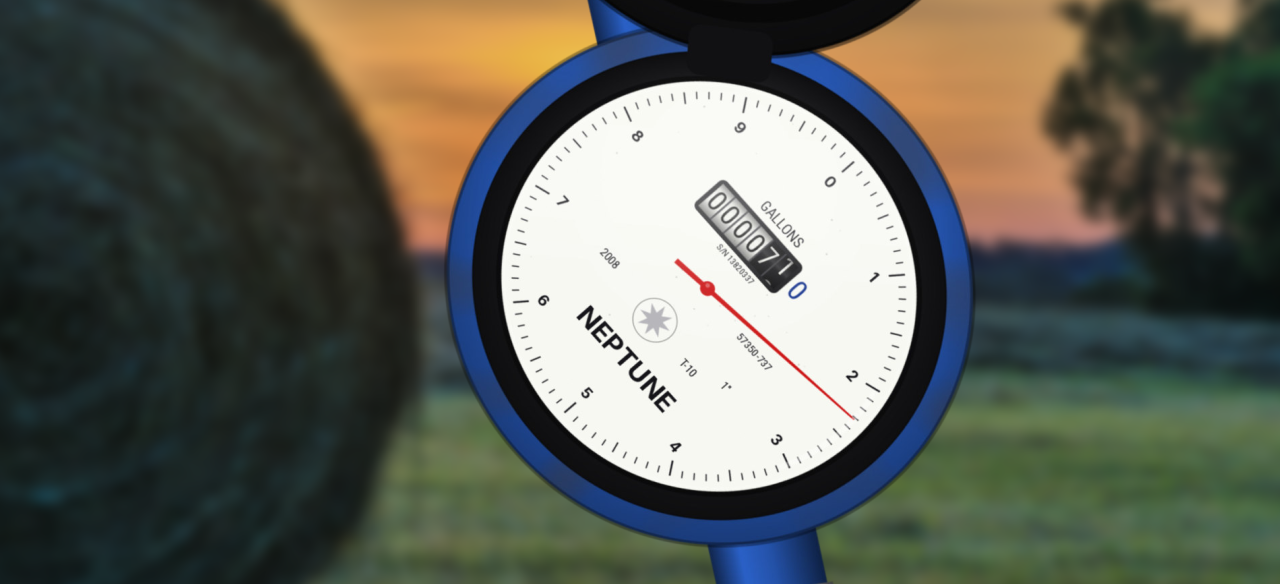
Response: gal 712.3
